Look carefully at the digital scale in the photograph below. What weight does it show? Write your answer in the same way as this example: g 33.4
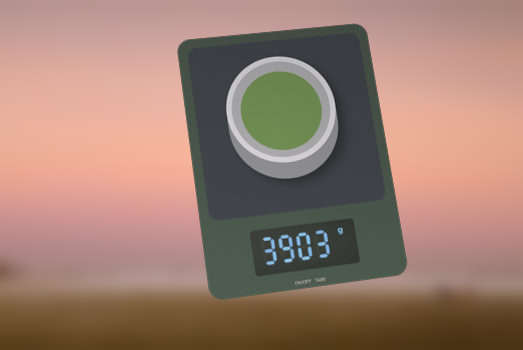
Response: g 3903
